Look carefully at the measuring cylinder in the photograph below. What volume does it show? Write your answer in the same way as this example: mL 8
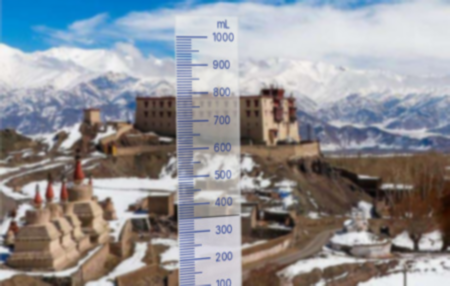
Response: mL 350
